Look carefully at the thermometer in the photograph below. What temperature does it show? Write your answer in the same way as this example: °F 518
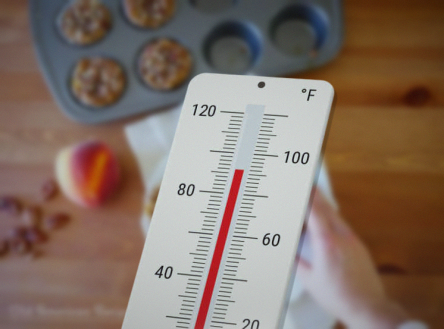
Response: °F 92
